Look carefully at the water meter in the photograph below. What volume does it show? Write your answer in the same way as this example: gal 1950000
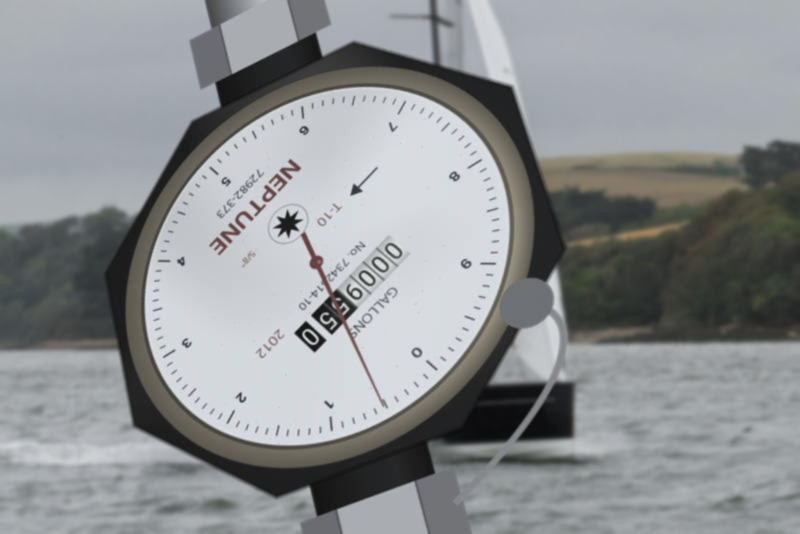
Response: gal 9550.5
